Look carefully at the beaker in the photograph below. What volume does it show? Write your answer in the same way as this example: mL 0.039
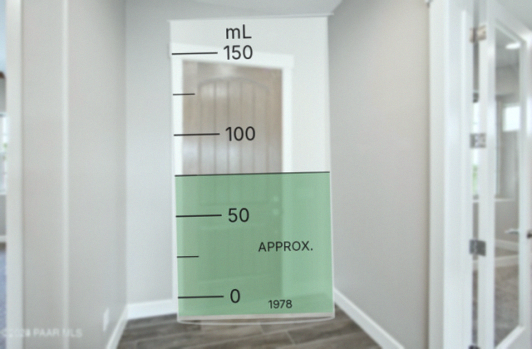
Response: mL 75
